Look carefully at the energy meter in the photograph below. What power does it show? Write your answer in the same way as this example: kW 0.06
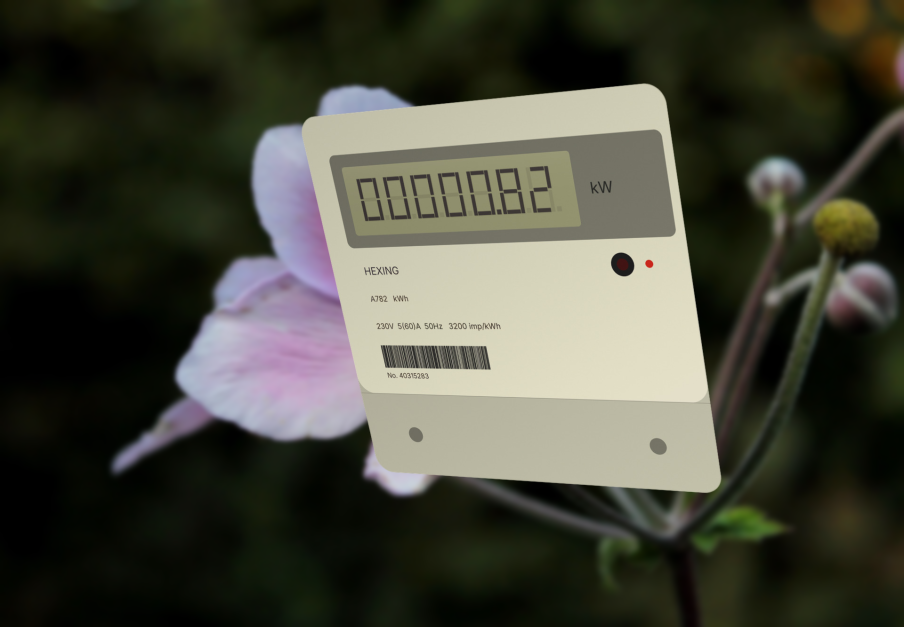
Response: kW 0.82
